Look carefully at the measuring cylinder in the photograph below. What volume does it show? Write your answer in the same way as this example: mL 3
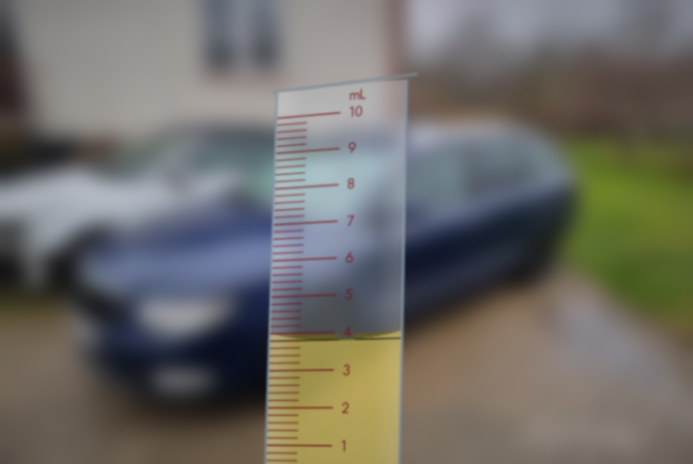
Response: mL 3.8
